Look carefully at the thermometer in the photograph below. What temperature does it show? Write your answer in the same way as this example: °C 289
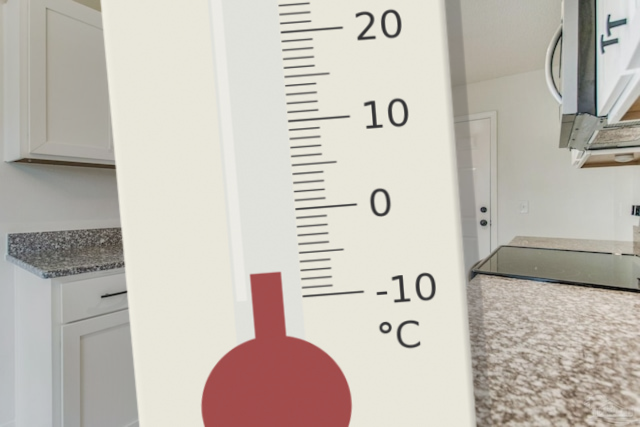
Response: °C -7
